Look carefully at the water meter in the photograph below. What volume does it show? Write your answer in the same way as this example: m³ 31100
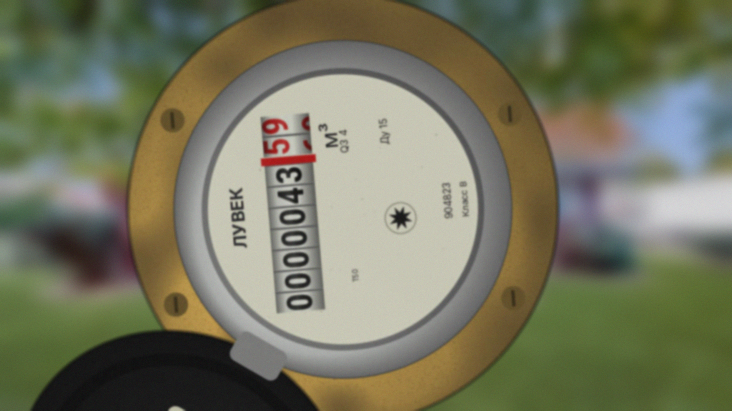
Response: m³ 43.59
